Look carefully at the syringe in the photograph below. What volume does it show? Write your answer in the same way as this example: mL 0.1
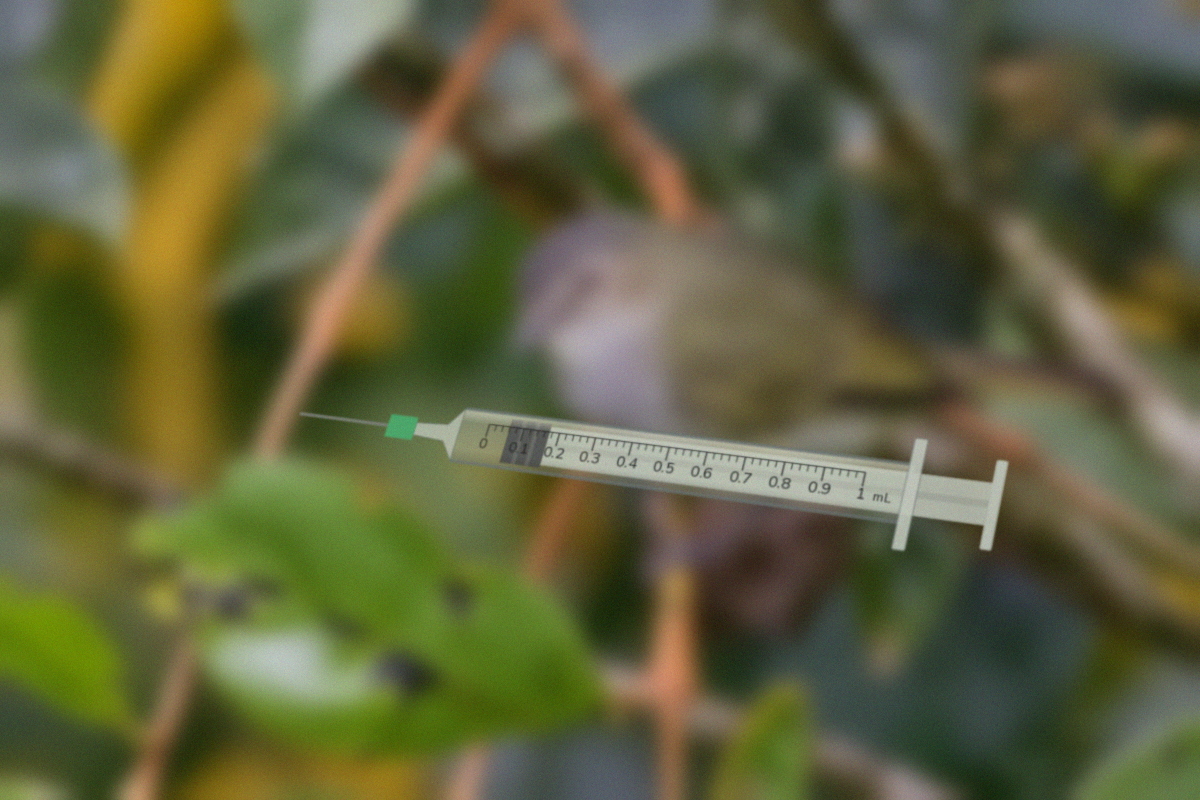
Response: mL 0.06
